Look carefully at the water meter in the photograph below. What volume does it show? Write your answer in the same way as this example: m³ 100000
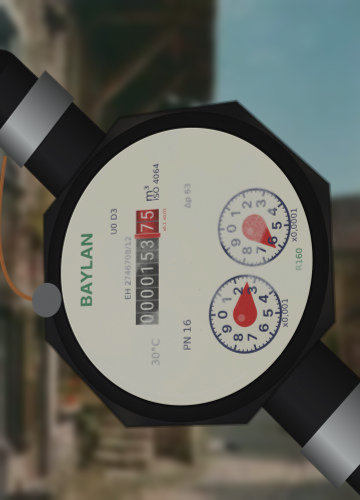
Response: m³ 153.7526
